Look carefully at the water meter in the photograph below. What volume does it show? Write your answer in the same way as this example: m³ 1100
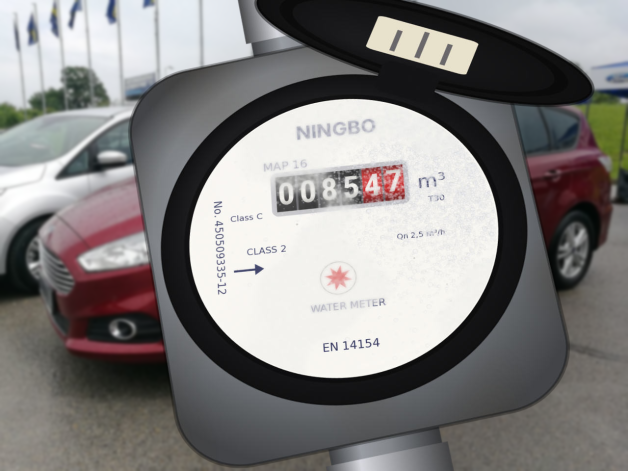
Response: m³ 85.47
